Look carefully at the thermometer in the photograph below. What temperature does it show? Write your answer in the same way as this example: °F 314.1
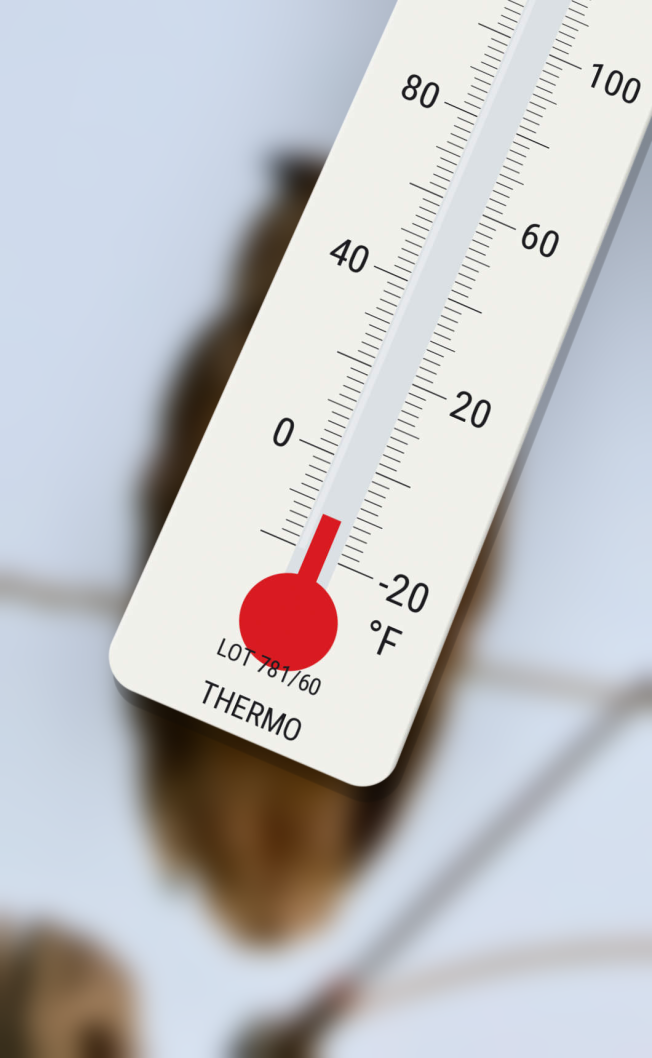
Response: °F -12
